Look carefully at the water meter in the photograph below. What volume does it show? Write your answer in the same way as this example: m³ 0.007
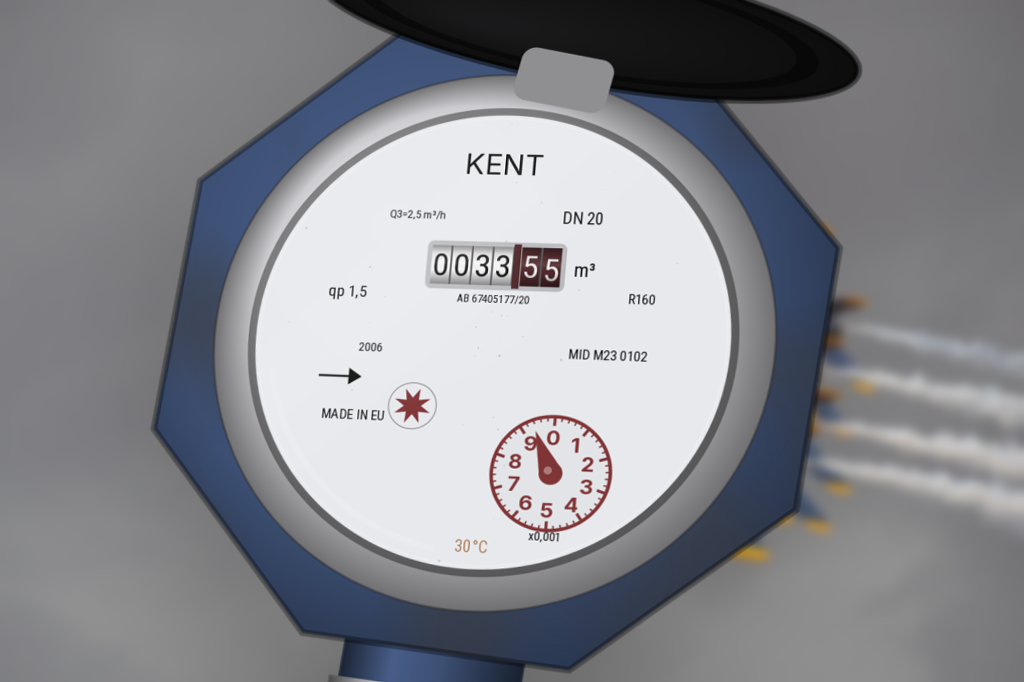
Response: m³ 33.549
